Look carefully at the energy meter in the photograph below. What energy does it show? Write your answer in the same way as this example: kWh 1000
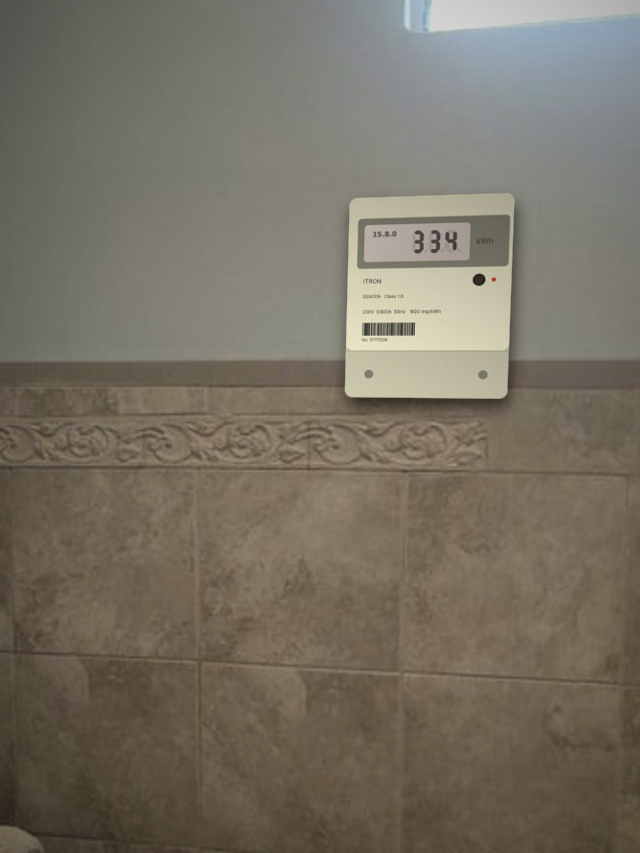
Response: kWh 334
